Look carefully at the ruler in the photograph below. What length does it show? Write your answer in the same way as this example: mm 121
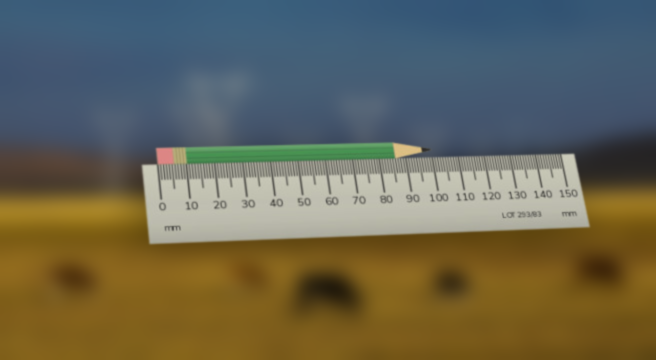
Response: mm 100
